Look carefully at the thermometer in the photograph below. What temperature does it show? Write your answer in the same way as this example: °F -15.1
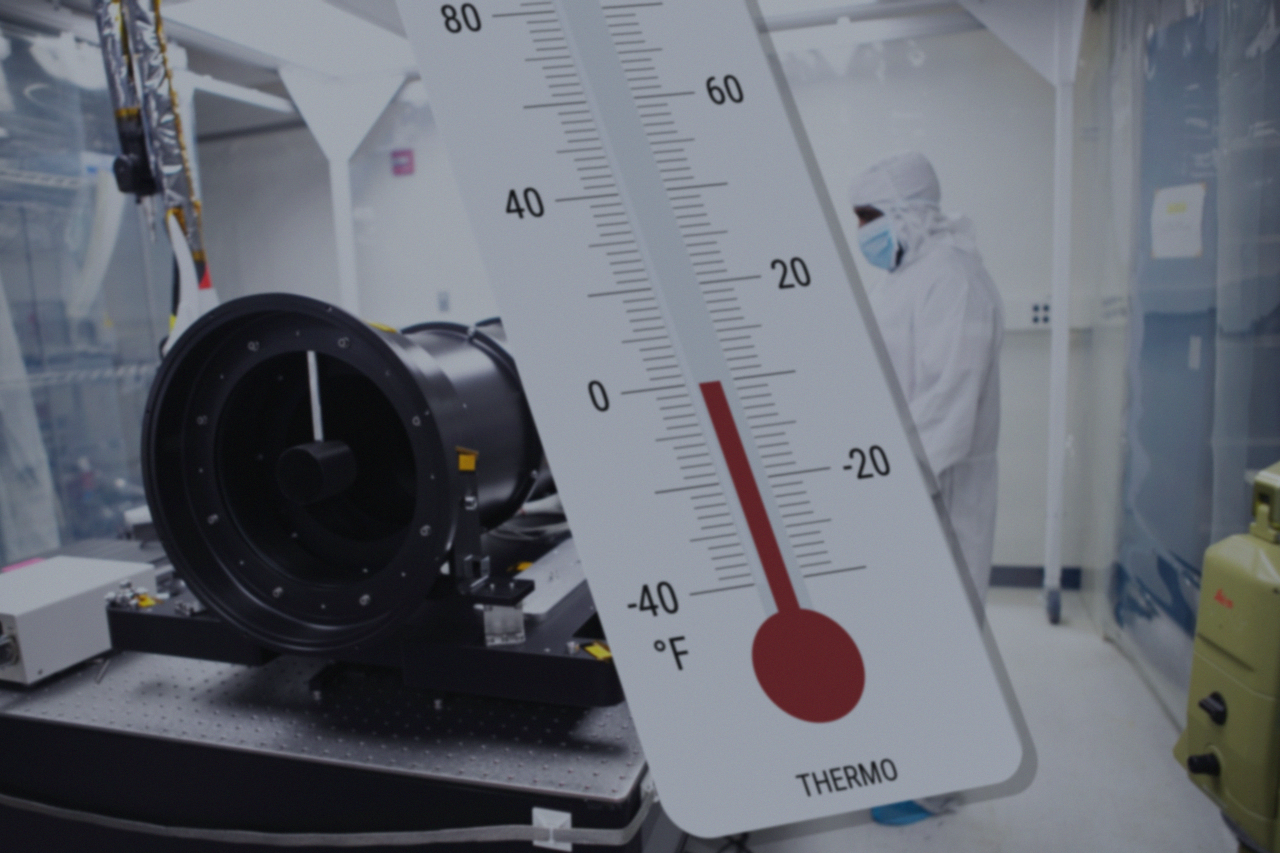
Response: °F 0
